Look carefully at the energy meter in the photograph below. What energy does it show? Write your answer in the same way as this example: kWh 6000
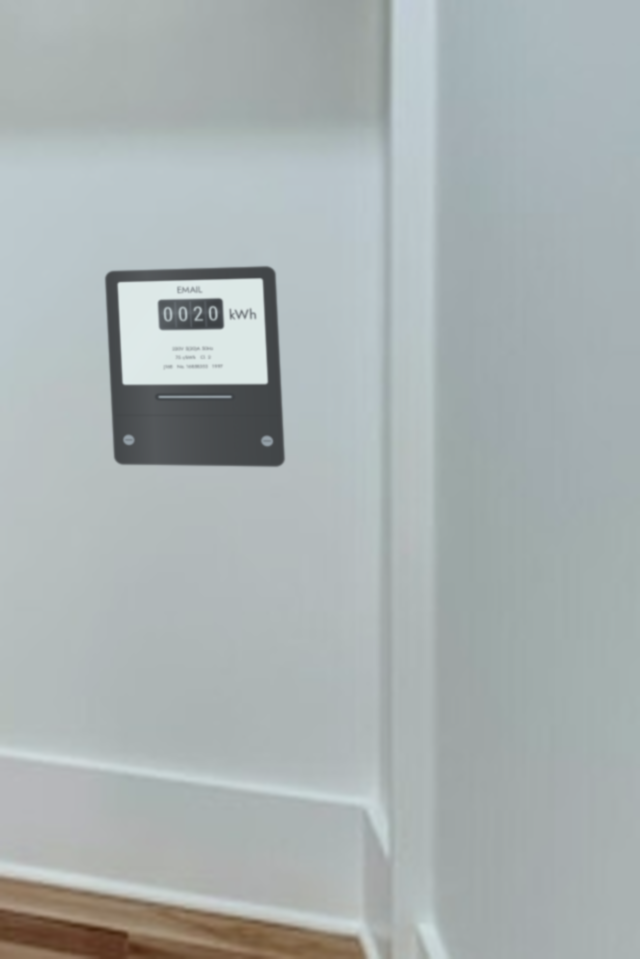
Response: kWh 20
